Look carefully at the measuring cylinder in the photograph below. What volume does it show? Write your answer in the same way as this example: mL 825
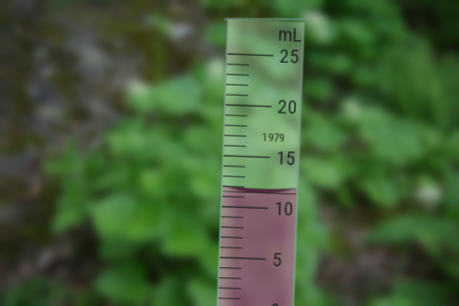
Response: mL 11.5
